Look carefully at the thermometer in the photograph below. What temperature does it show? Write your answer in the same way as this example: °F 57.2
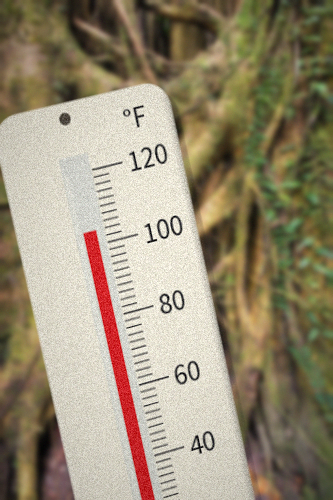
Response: °F 104
